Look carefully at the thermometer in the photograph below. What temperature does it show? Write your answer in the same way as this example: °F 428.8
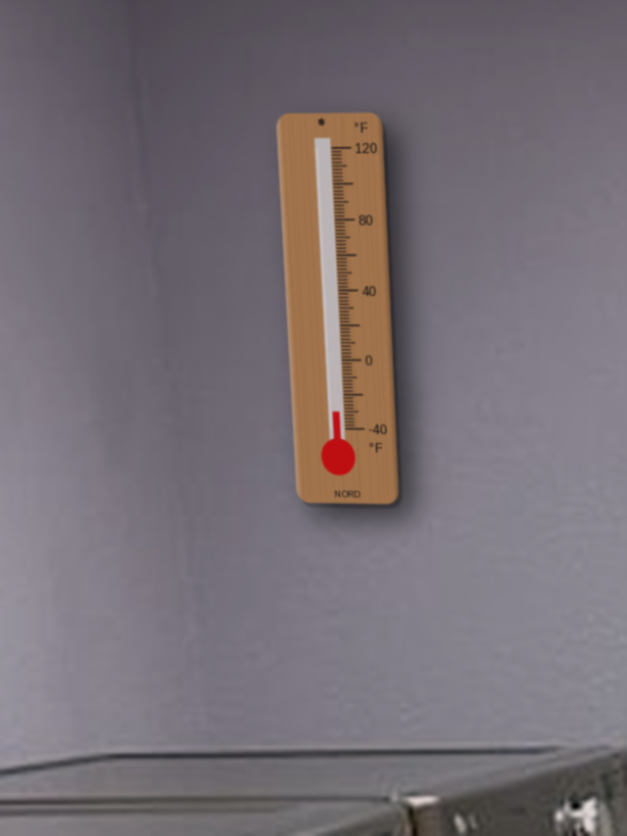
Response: °F -30
